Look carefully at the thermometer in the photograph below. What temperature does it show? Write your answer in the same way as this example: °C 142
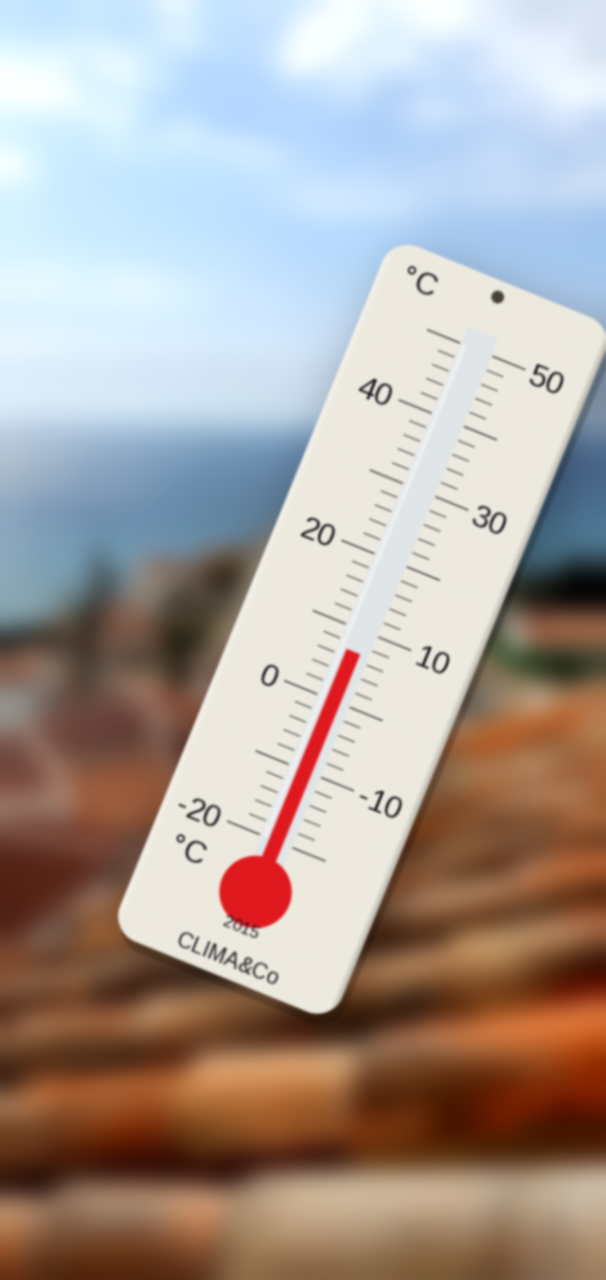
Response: °C 7
